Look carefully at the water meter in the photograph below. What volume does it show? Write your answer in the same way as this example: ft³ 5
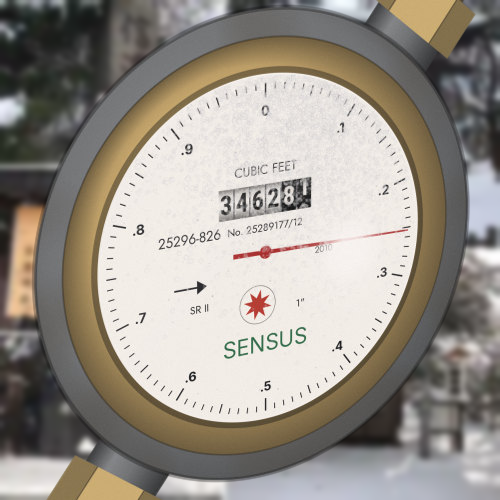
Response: ft³ 346281.25
